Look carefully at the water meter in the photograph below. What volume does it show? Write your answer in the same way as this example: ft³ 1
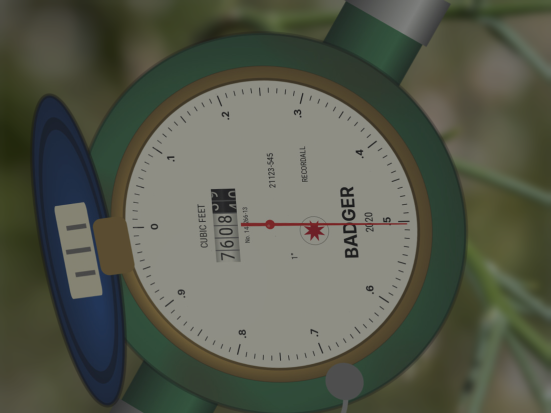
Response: ft³ 760839.50
